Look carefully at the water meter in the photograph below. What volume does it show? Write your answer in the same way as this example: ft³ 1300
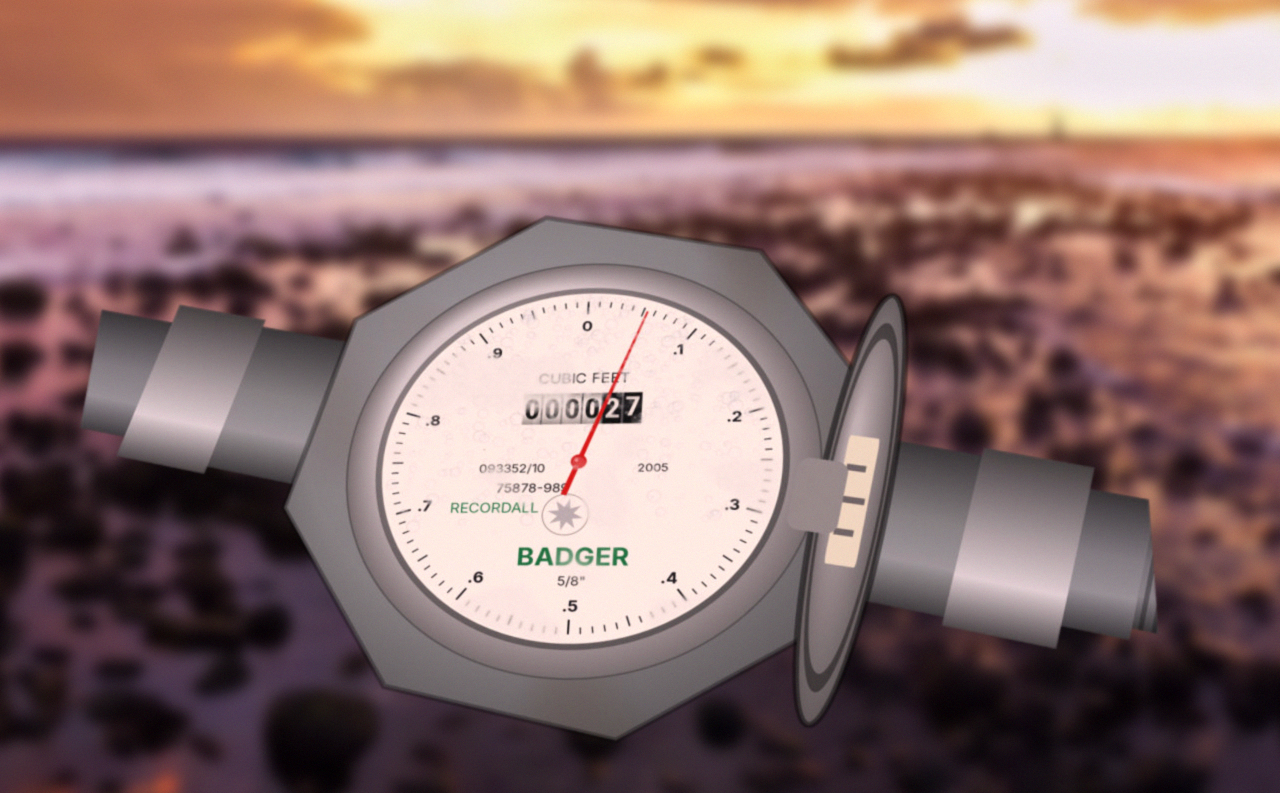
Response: ft³ 27.05
